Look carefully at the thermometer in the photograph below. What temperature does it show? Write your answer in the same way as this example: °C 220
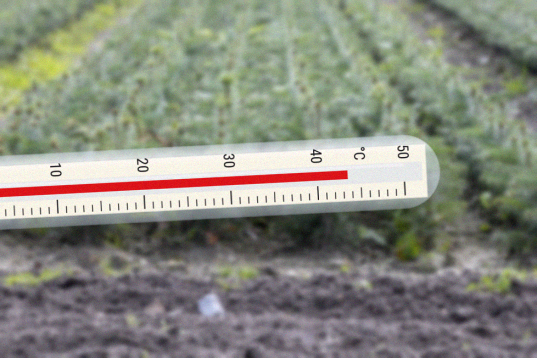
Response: °C 43.5
